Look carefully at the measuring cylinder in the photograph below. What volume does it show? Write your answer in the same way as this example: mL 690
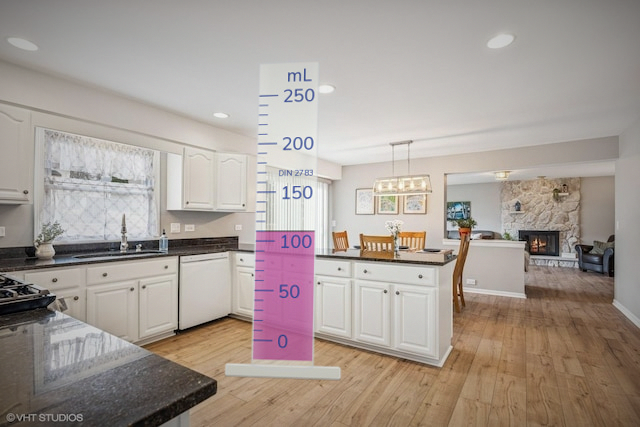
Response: mL 110
